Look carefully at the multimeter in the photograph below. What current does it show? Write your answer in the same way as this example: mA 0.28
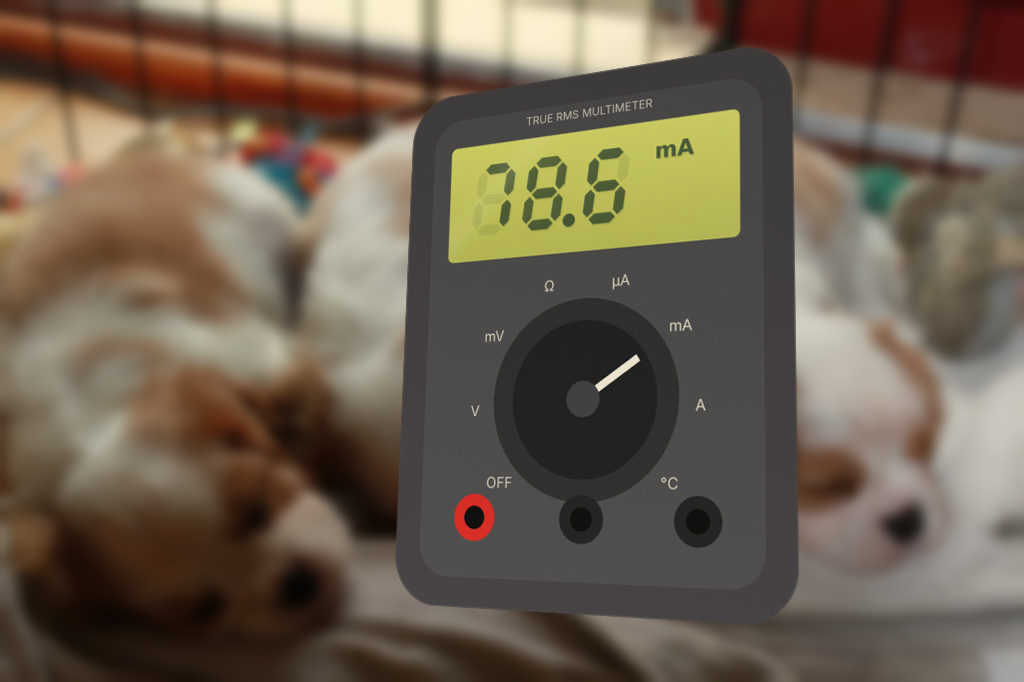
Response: mA 78.6
